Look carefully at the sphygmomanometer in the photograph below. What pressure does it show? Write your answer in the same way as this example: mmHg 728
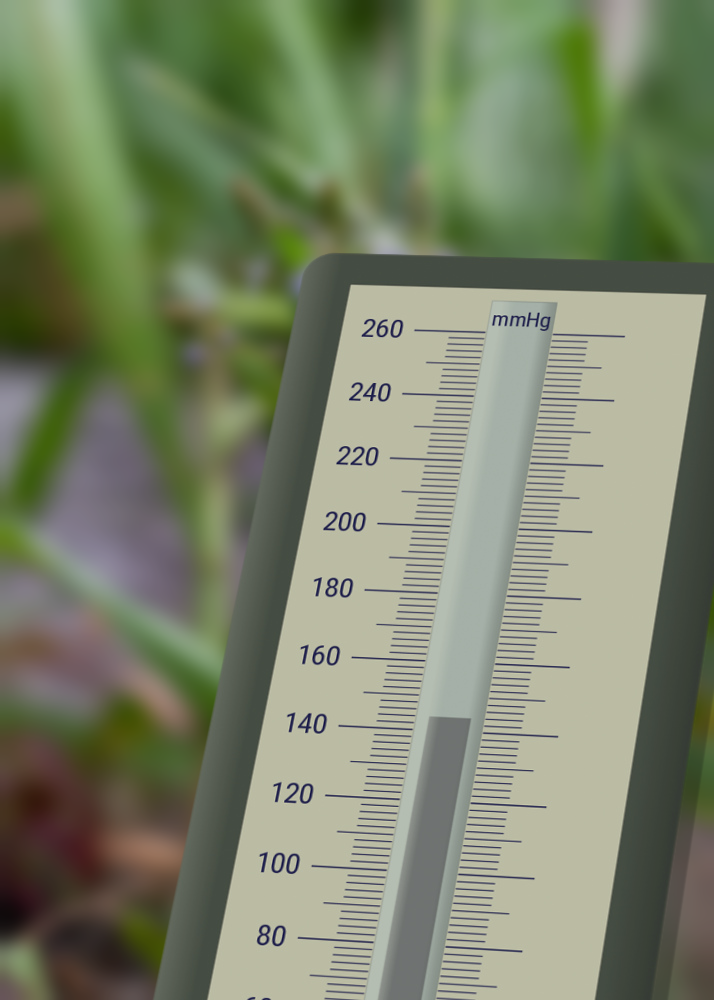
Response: mmHg 144
